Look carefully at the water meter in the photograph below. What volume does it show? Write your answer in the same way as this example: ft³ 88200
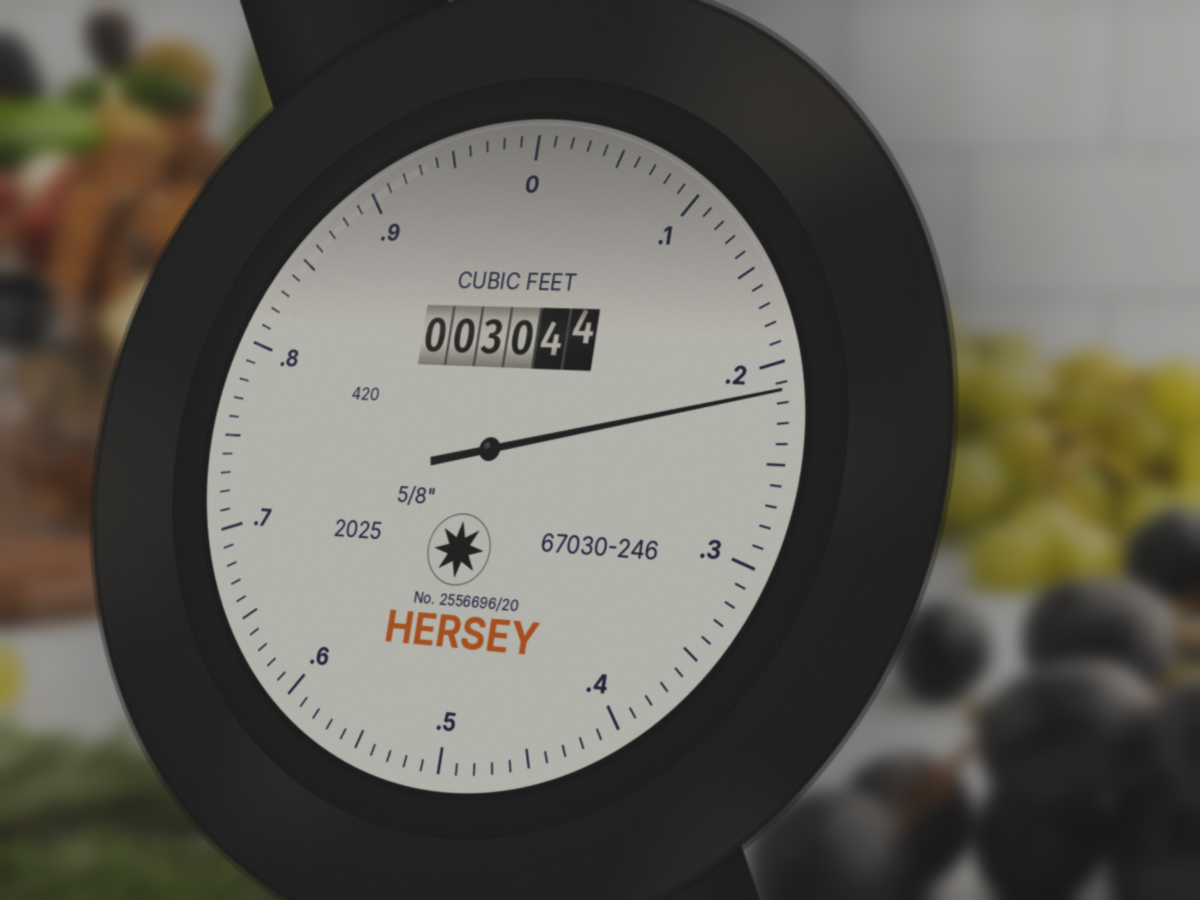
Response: ft³ 3044.21
